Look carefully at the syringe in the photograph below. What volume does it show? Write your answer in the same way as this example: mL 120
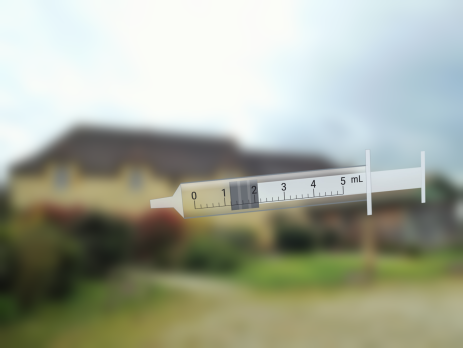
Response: mL 1.2
